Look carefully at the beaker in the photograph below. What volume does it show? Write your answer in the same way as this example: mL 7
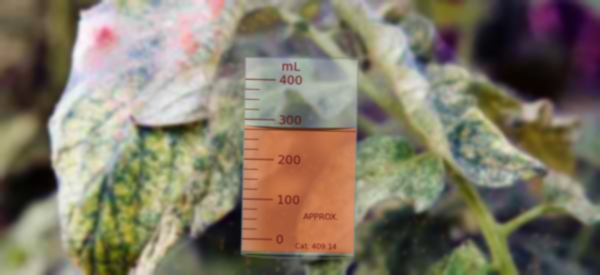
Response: mL 275
